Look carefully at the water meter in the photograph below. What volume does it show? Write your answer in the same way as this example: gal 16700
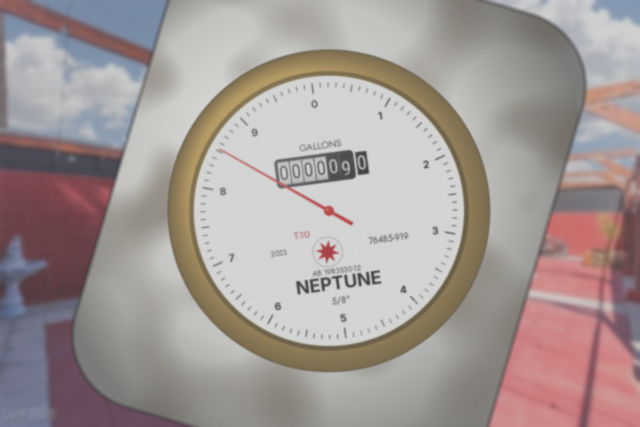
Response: gal 88.5
